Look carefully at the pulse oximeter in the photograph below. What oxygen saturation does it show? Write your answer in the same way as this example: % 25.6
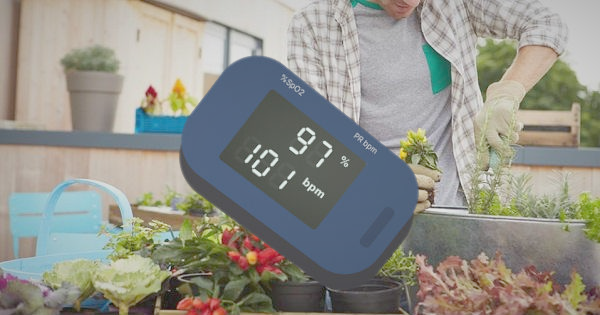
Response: % 97
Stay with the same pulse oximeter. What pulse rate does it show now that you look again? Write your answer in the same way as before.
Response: bpm 101
